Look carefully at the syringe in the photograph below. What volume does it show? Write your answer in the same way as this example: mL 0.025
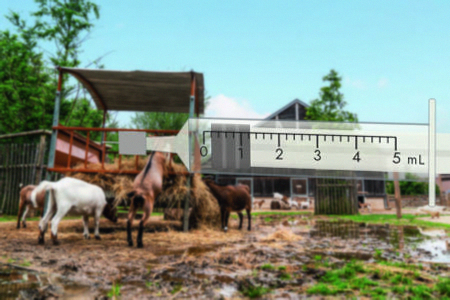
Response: mL 0.2
